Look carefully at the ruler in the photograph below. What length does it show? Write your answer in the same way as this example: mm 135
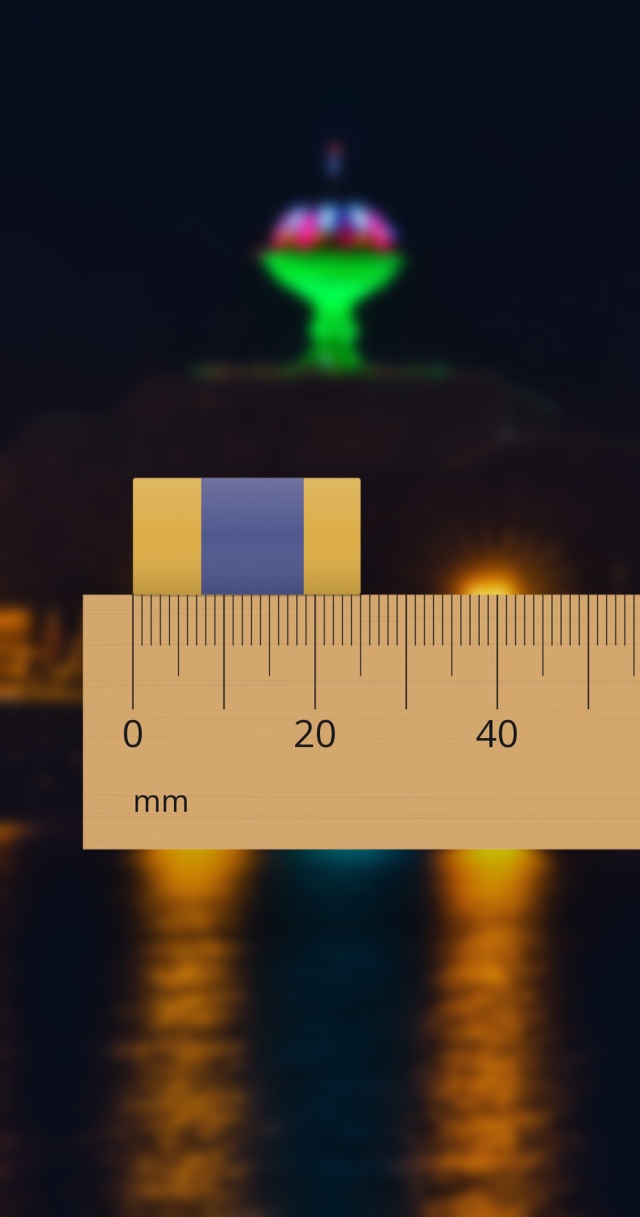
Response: mm 25
